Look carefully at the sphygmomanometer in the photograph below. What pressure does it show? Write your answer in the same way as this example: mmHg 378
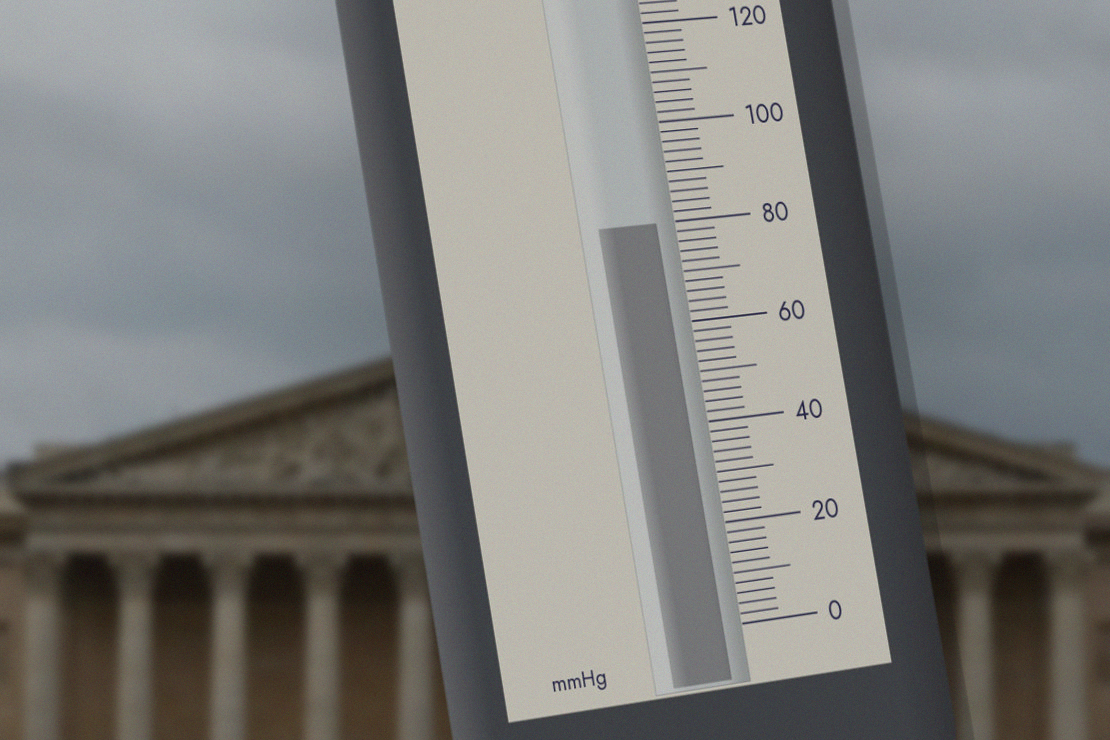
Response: mmHg 80
